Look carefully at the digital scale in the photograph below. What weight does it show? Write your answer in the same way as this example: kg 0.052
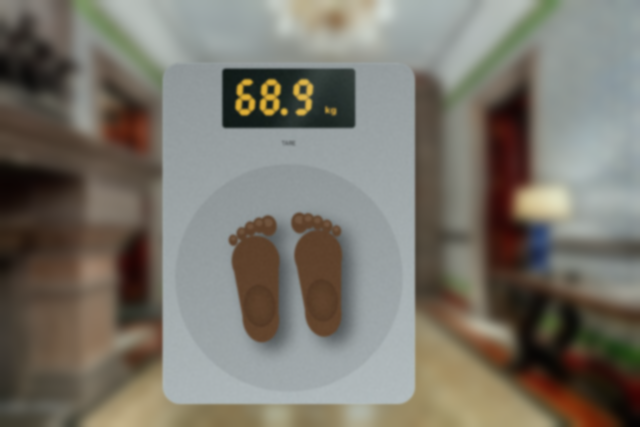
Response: kg 68.9
